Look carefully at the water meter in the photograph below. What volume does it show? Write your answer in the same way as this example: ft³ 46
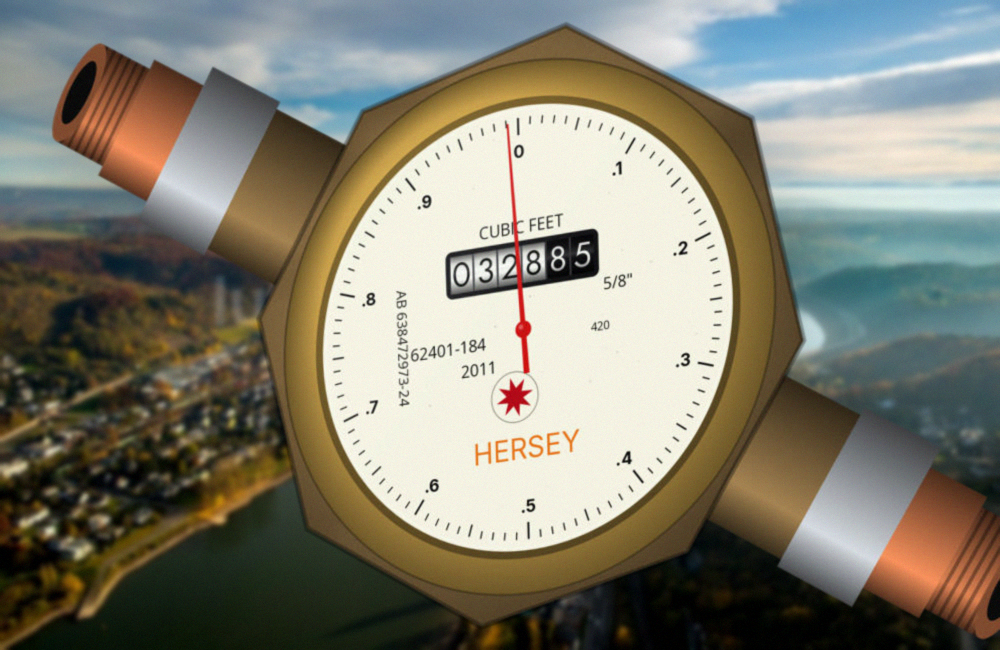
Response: ft³ 32884.99
